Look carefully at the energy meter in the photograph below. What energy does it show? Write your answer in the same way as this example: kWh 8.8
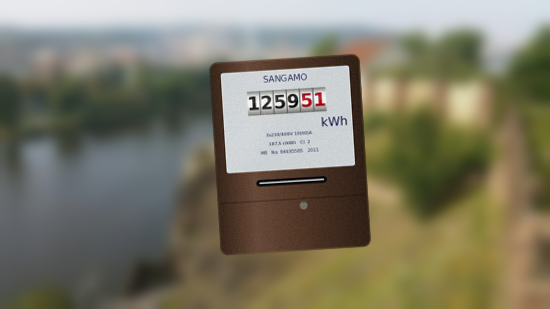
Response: kWh 1259.51
